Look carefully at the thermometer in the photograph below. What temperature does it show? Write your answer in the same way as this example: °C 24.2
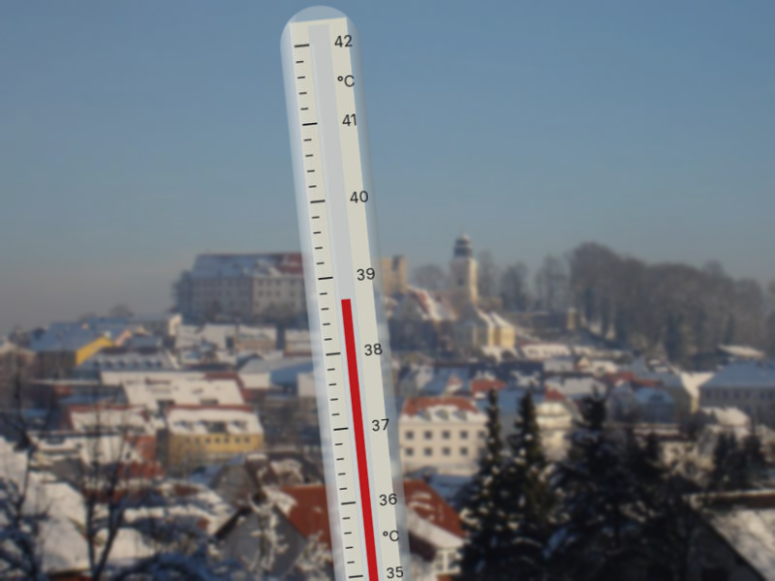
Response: °C 38.7
